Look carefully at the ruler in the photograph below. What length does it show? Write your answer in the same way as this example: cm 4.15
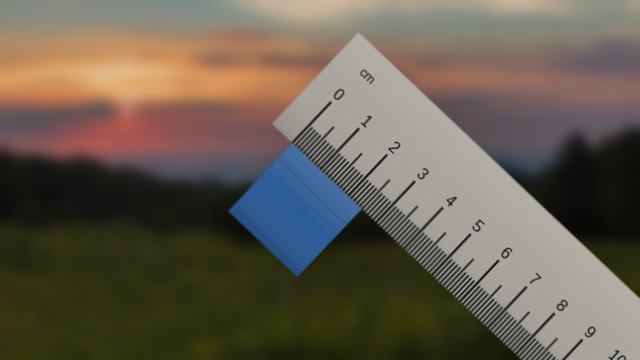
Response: cm 2.5
